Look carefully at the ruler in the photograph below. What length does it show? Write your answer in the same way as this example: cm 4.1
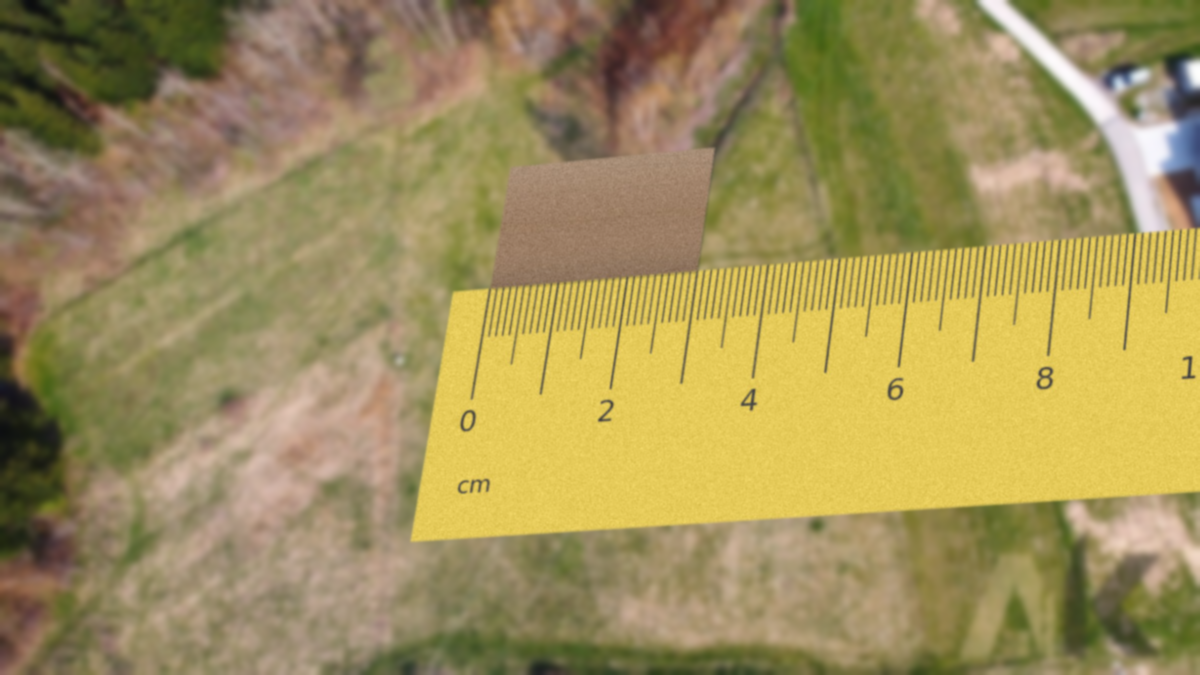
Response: cm 3
